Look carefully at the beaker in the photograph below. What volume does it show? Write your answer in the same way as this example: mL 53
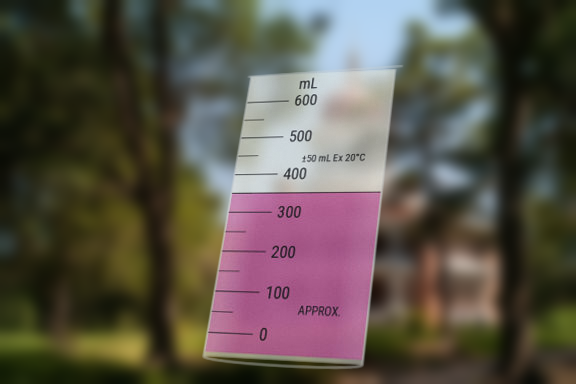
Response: mL 350
